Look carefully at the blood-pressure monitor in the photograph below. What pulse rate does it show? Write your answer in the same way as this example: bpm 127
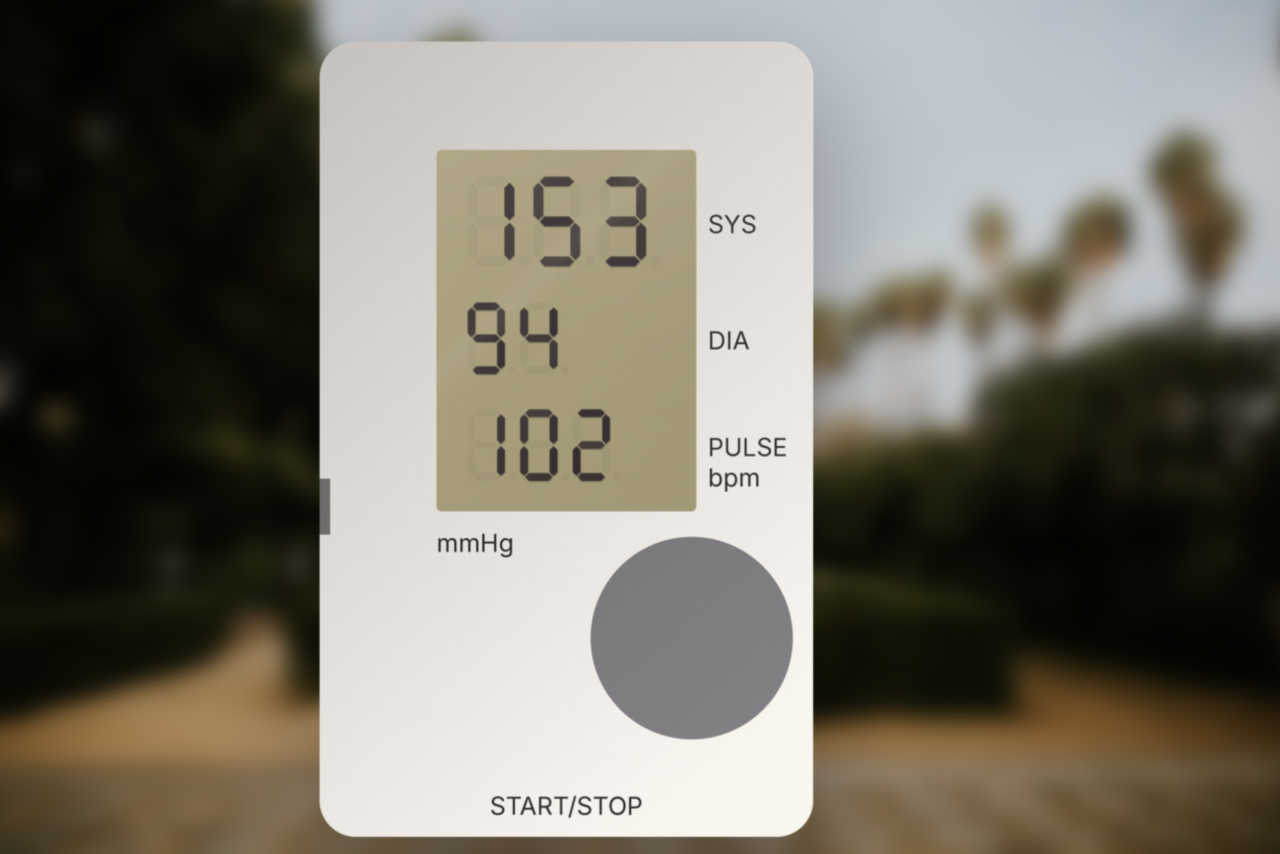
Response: bpm 102
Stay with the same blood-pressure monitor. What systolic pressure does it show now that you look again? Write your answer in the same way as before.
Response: mmHg 153
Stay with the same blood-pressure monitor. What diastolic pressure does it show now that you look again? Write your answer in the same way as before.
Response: mmHg 94
